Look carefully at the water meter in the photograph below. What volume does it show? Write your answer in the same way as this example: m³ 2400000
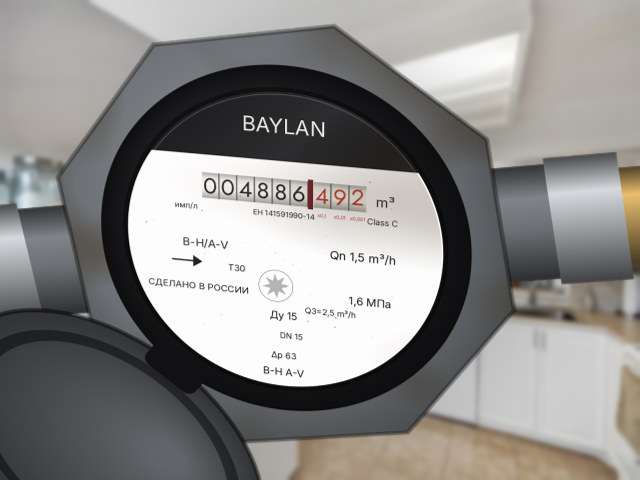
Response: m³ 4886.492
